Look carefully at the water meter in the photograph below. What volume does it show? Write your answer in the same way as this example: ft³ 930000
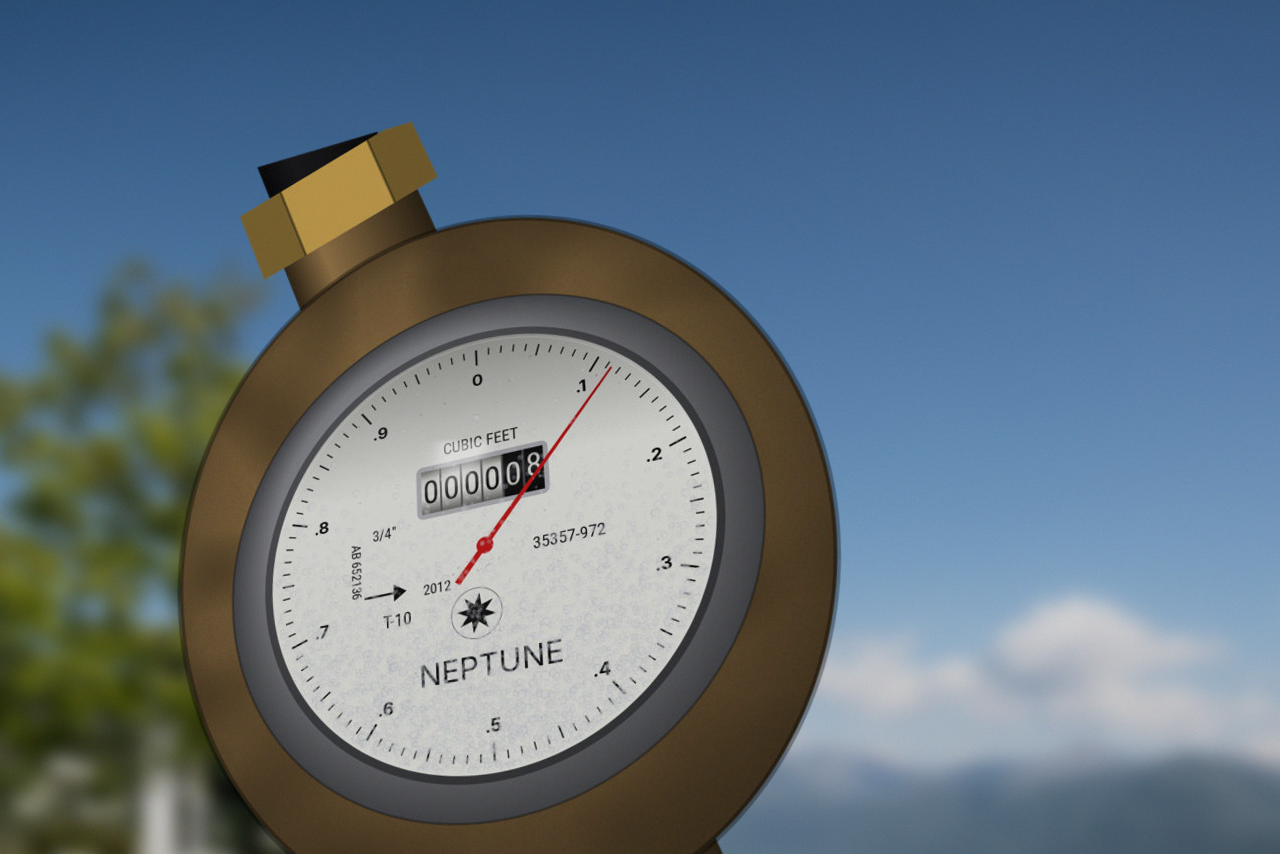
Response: ft³ 8.11
